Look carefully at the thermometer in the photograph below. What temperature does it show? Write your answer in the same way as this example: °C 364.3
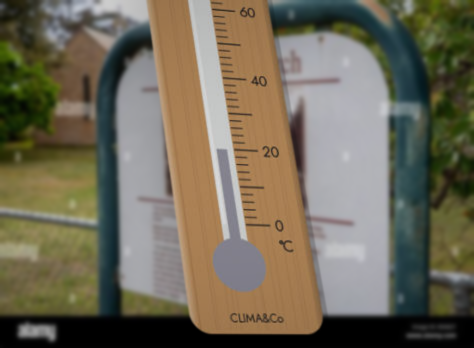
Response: °C 20
